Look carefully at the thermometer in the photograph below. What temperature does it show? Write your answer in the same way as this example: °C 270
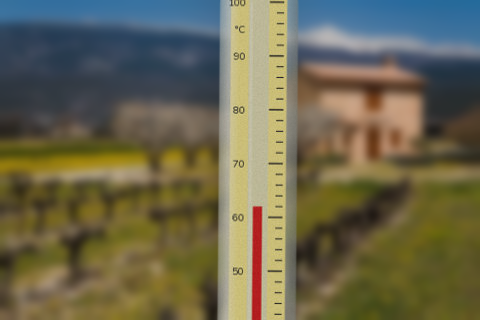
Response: °C 62
